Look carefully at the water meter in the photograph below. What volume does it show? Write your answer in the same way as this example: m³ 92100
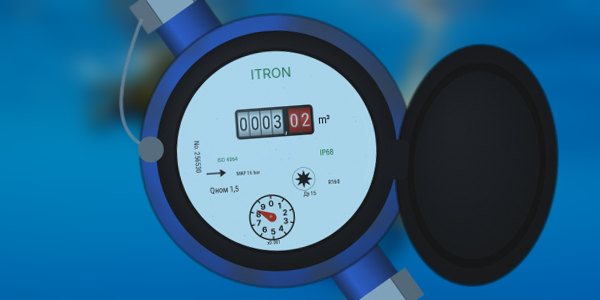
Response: m³ 3.028
